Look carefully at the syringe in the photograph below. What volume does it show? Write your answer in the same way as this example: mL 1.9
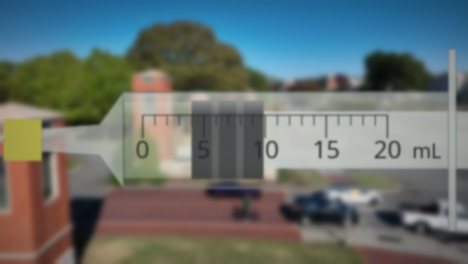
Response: mL 4
